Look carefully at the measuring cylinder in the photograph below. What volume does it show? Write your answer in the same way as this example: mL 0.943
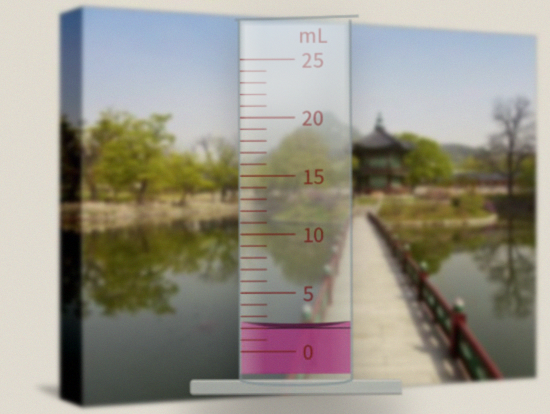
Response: mL 2
